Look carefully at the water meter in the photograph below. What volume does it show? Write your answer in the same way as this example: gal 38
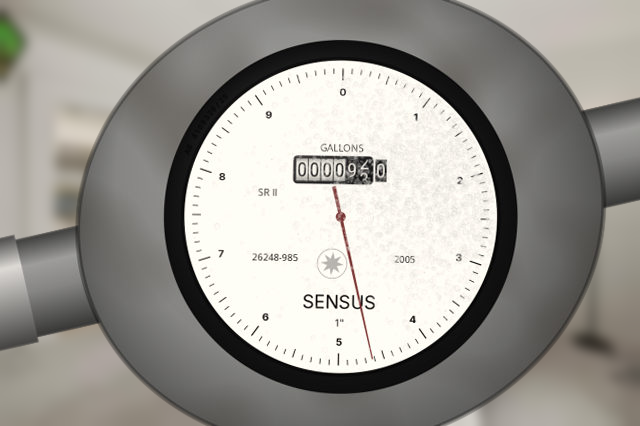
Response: gal 924.6
